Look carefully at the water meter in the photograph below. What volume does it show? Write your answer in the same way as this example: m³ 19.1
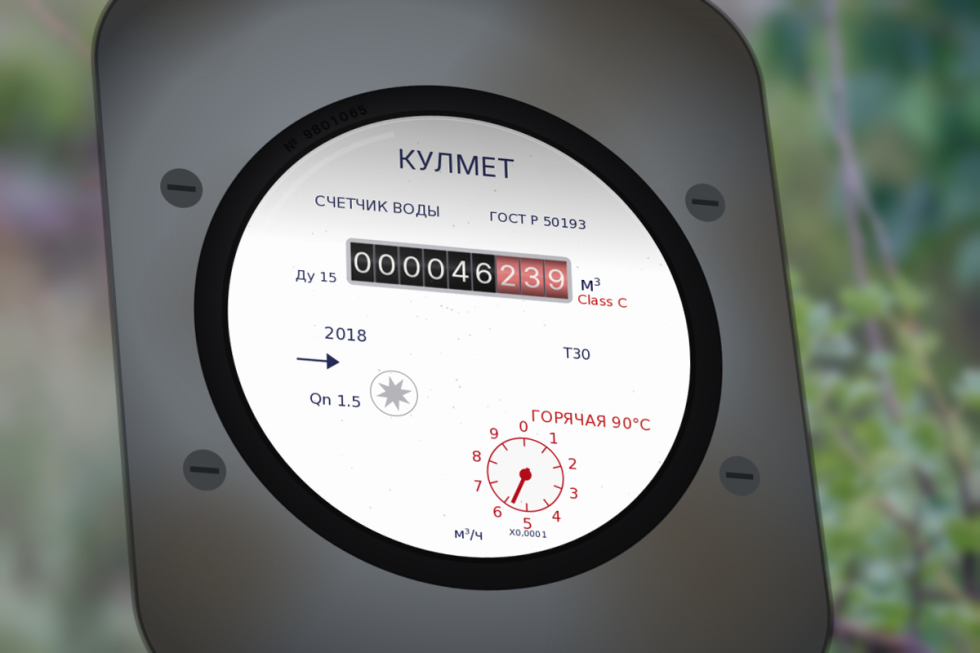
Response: m³ 46.2395
